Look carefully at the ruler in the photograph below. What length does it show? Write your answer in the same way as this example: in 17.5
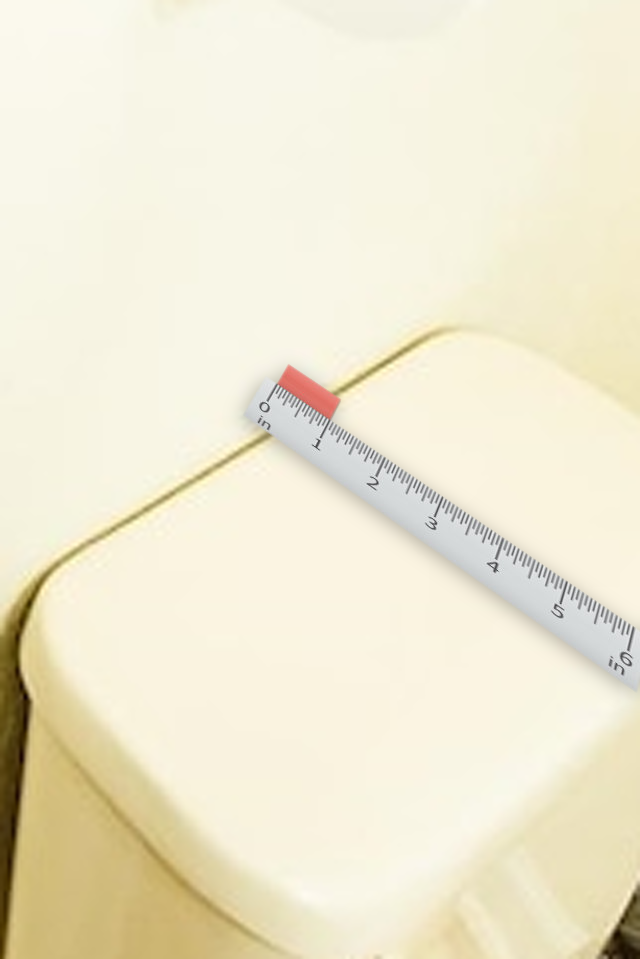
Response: in 1
